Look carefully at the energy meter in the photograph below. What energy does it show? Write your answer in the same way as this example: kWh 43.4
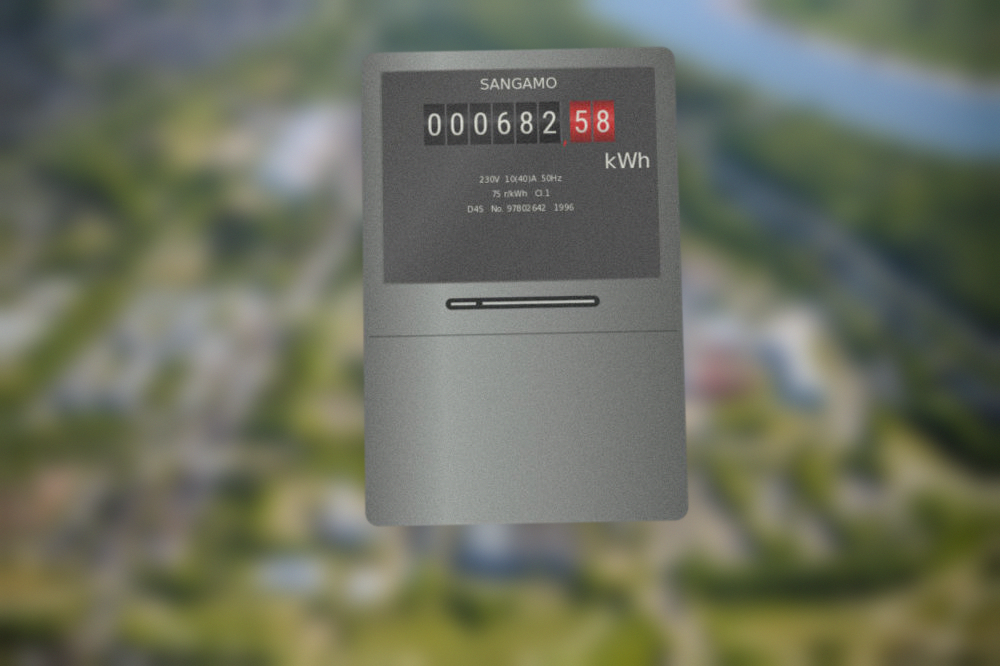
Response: kWh 682.58
